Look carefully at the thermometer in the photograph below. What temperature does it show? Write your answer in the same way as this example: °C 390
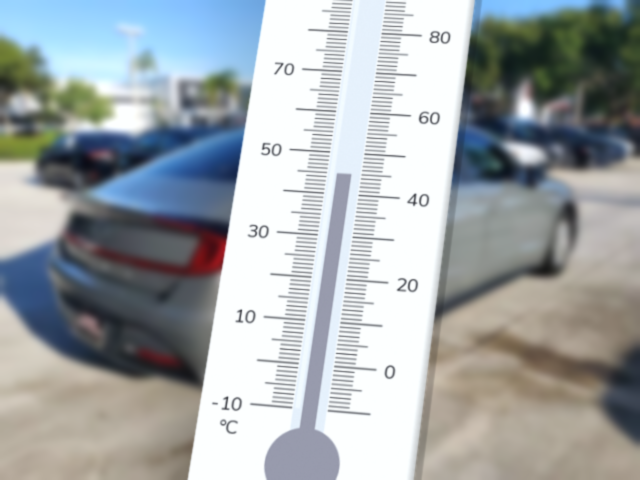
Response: °C 45
